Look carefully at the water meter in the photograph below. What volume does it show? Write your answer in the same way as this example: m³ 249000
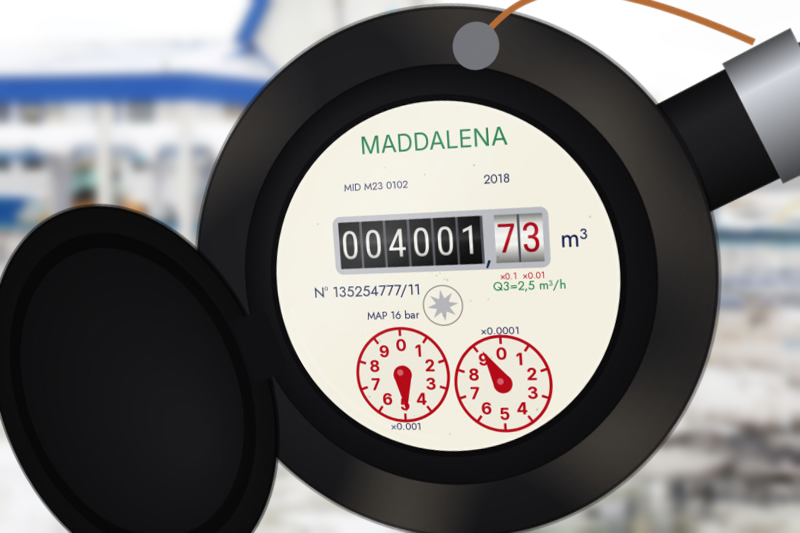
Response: m³ 4001.7349
